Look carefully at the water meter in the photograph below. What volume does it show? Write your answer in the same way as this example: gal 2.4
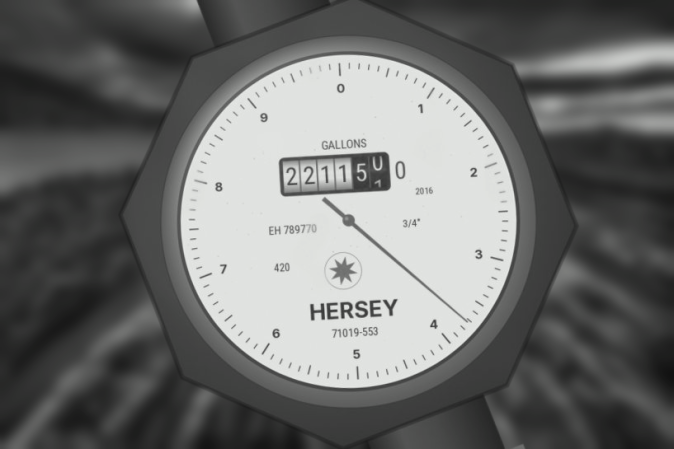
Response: gal 2211503.7
